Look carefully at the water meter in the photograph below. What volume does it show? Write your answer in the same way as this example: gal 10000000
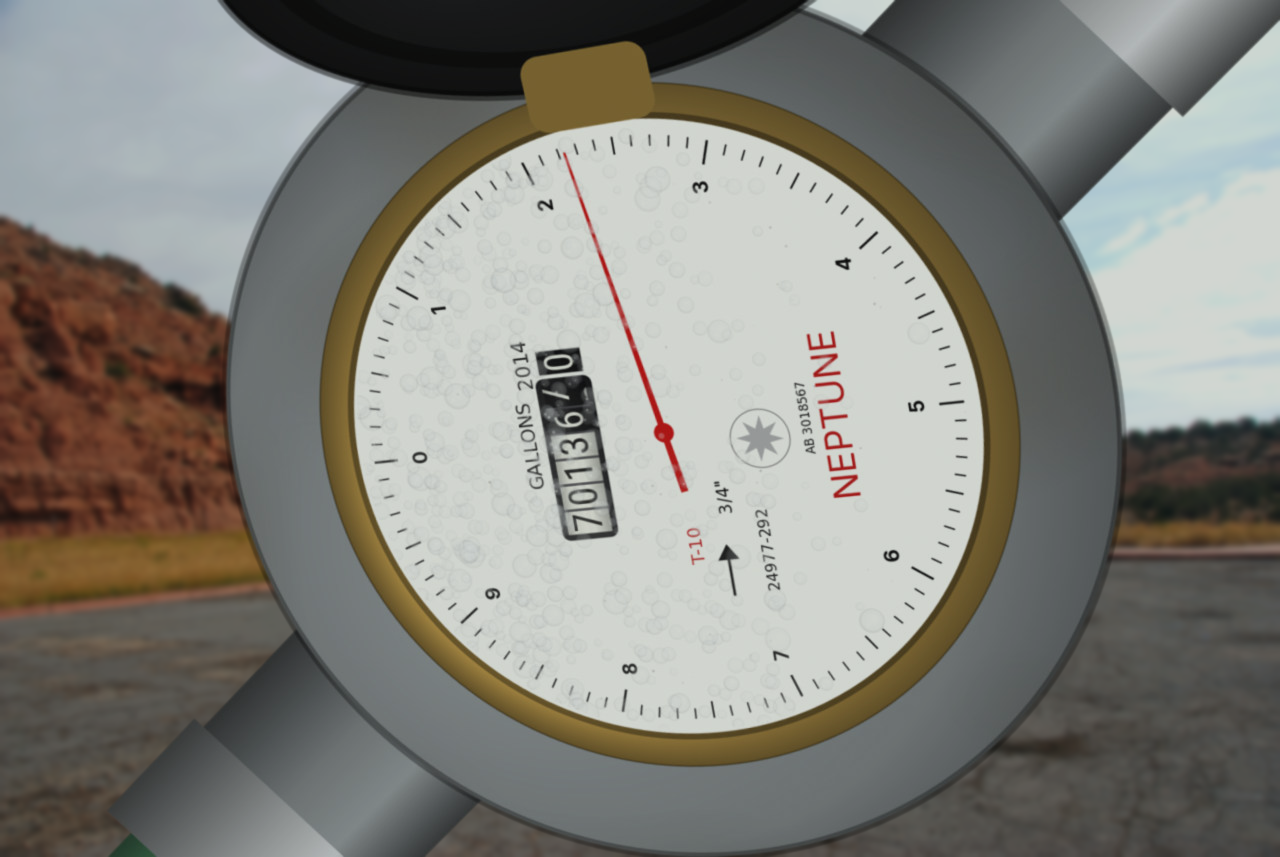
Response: gal 7013672.2
